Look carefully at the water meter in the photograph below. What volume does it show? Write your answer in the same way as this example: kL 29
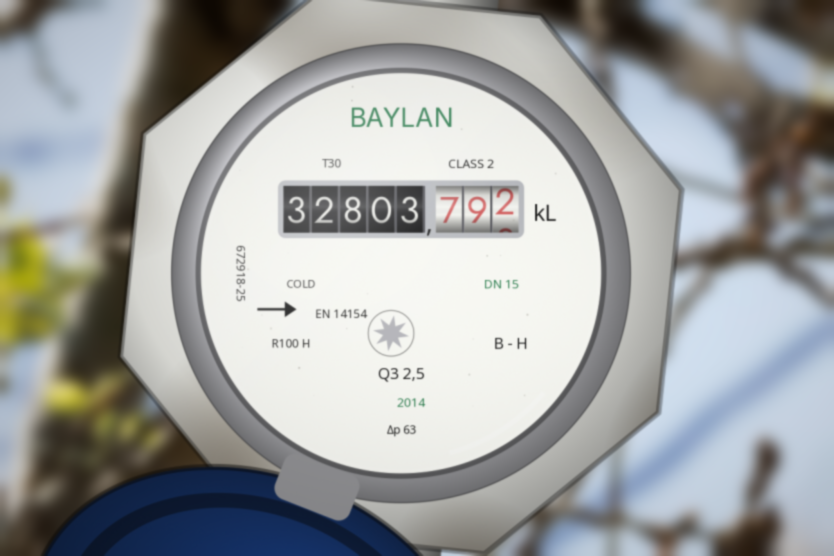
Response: kL 32803.792
